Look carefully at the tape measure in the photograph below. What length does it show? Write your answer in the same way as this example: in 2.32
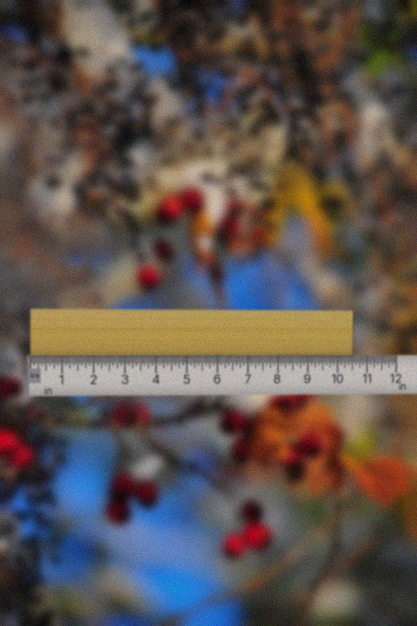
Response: in 10.5
